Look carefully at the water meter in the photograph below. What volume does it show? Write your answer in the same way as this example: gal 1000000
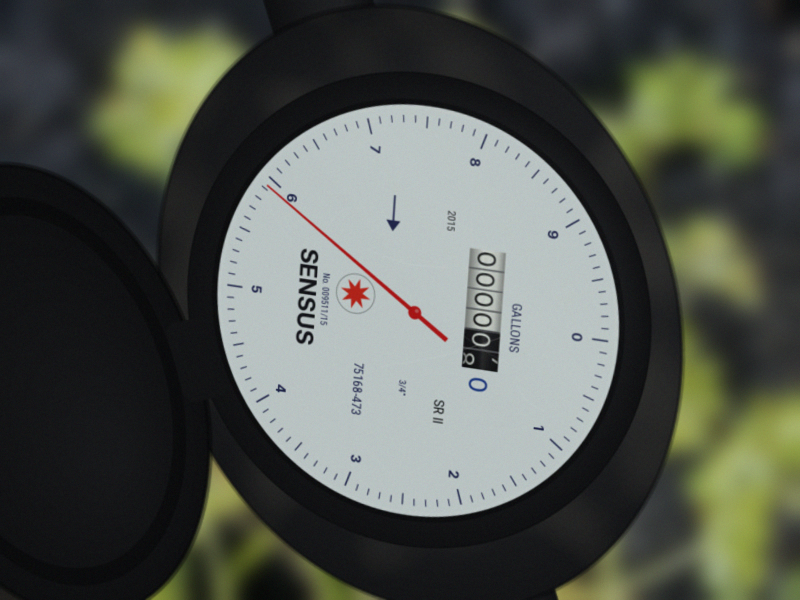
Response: gal 75.9
